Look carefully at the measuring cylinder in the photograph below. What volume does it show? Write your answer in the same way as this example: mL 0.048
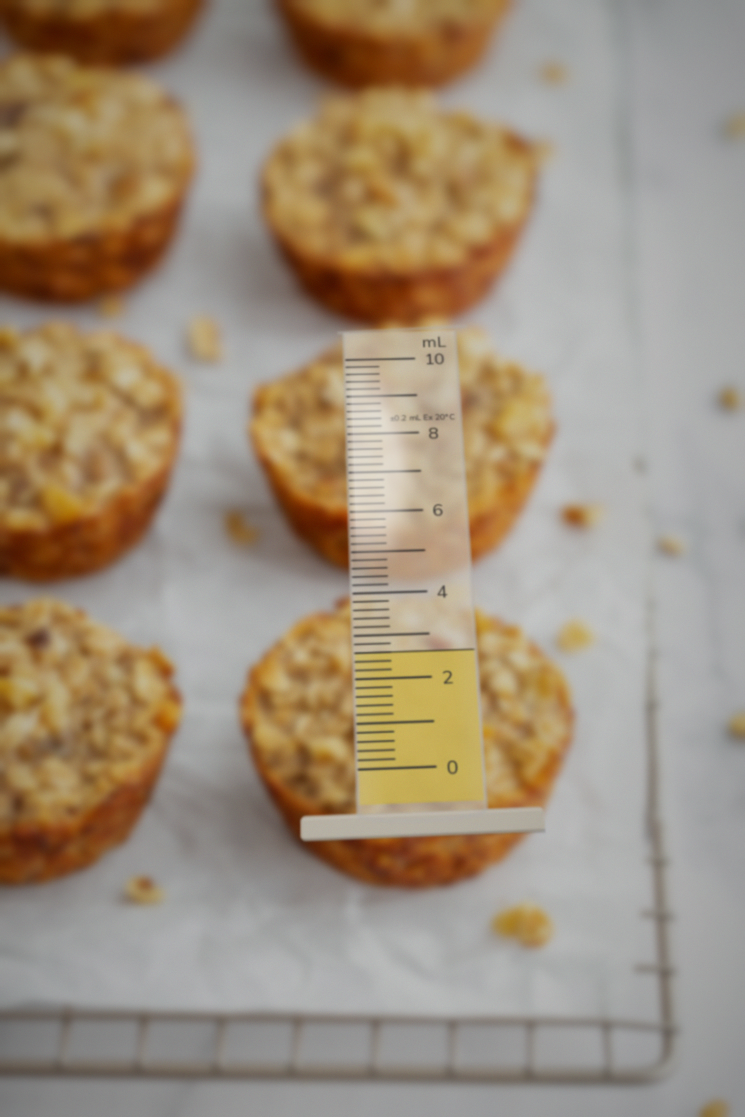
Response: mL 2.6
